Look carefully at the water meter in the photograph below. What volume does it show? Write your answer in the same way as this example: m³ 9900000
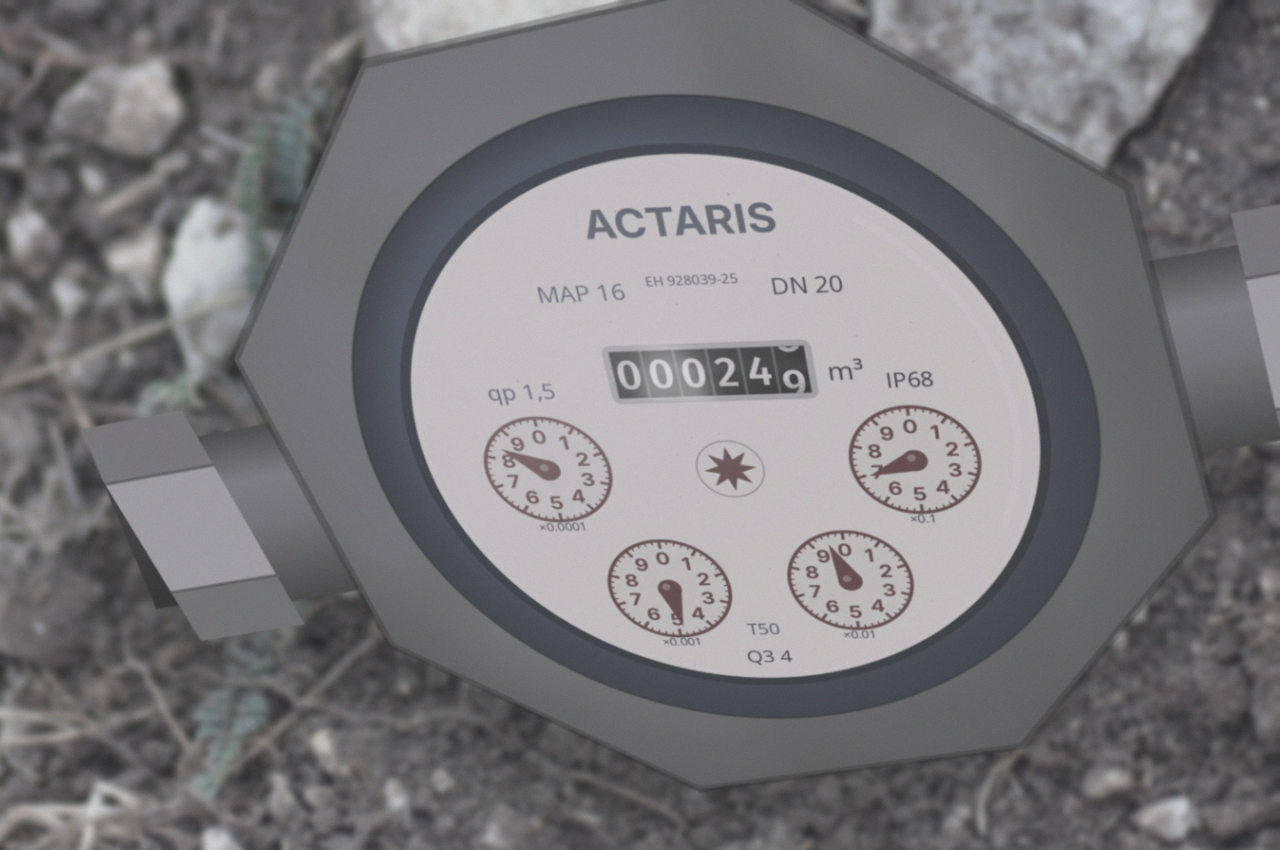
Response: m³ 248.6948
